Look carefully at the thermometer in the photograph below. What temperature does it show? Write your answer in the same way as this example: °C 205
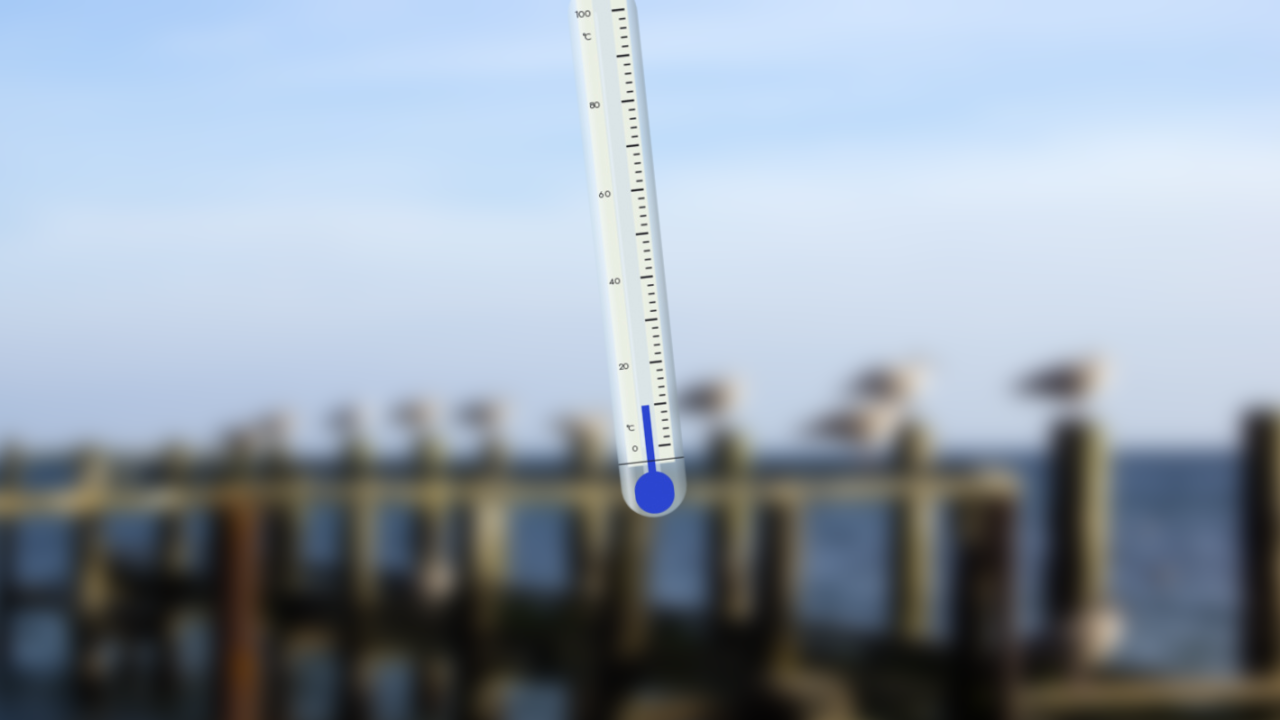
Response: °C 10
